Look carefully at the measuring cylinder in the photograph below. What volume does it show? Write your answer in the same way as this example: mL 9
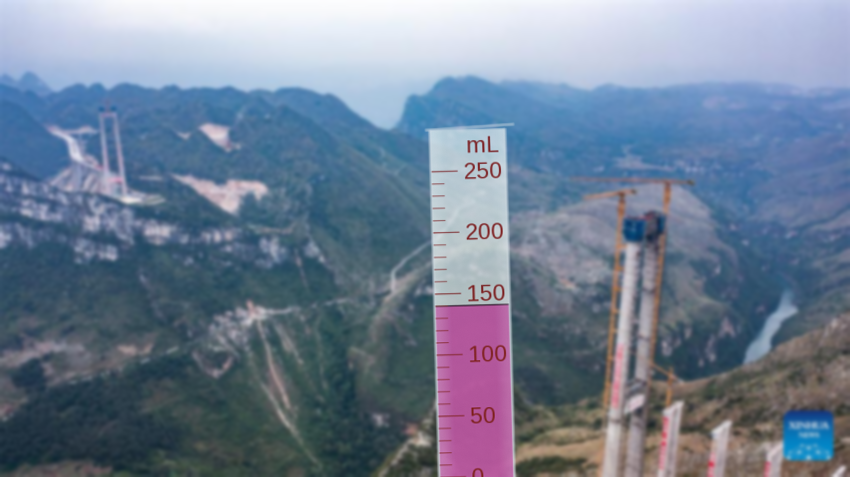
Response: mL 140
